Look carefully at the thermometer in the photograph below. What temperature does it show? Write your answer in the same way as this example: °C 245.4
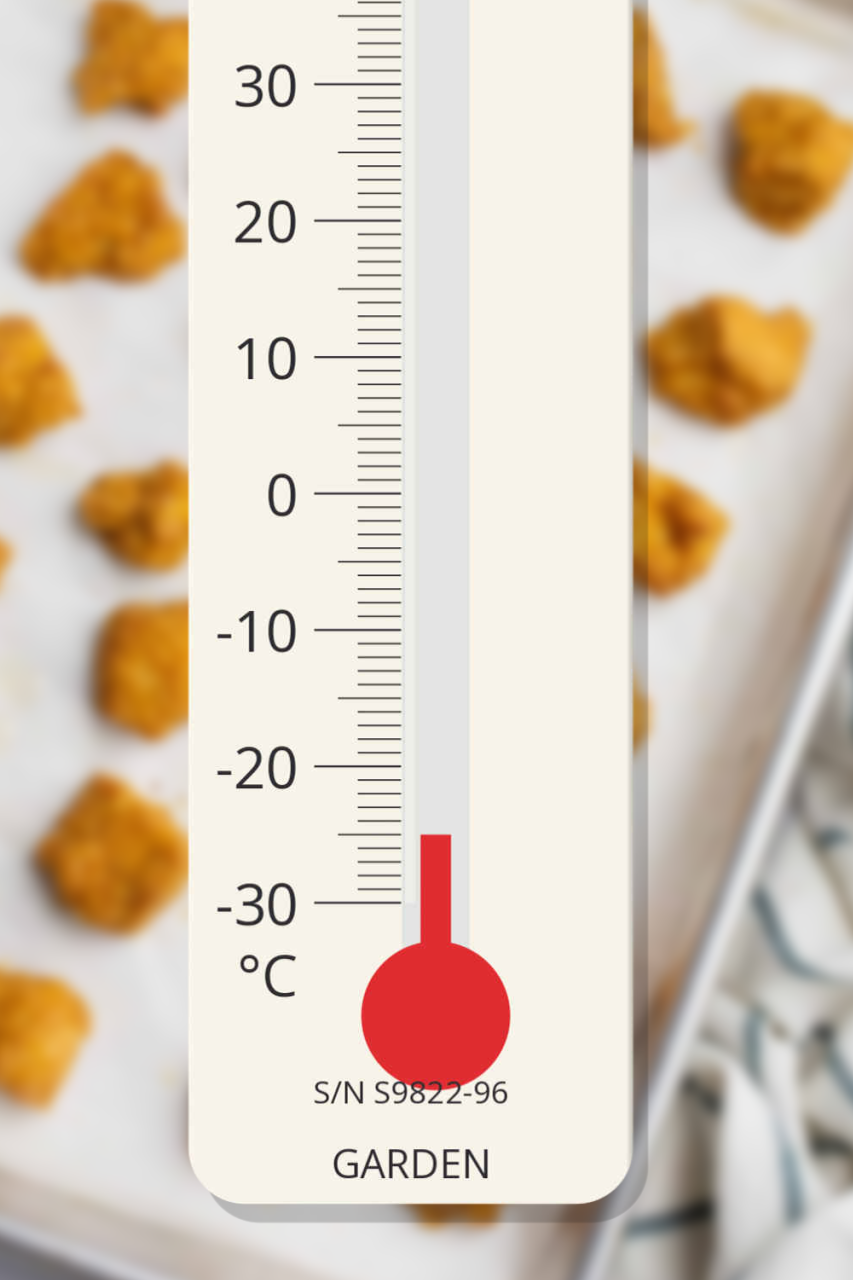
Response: °C -25
